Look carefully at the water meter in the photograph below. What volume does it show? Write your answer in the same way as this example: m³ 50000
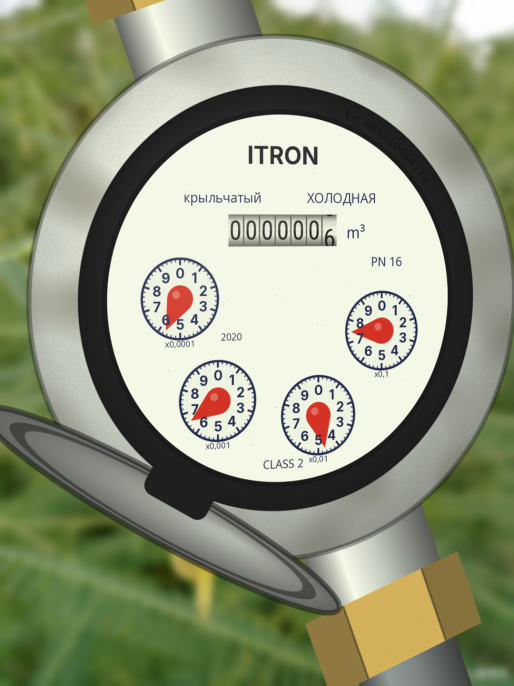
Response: m³ 5.7465
